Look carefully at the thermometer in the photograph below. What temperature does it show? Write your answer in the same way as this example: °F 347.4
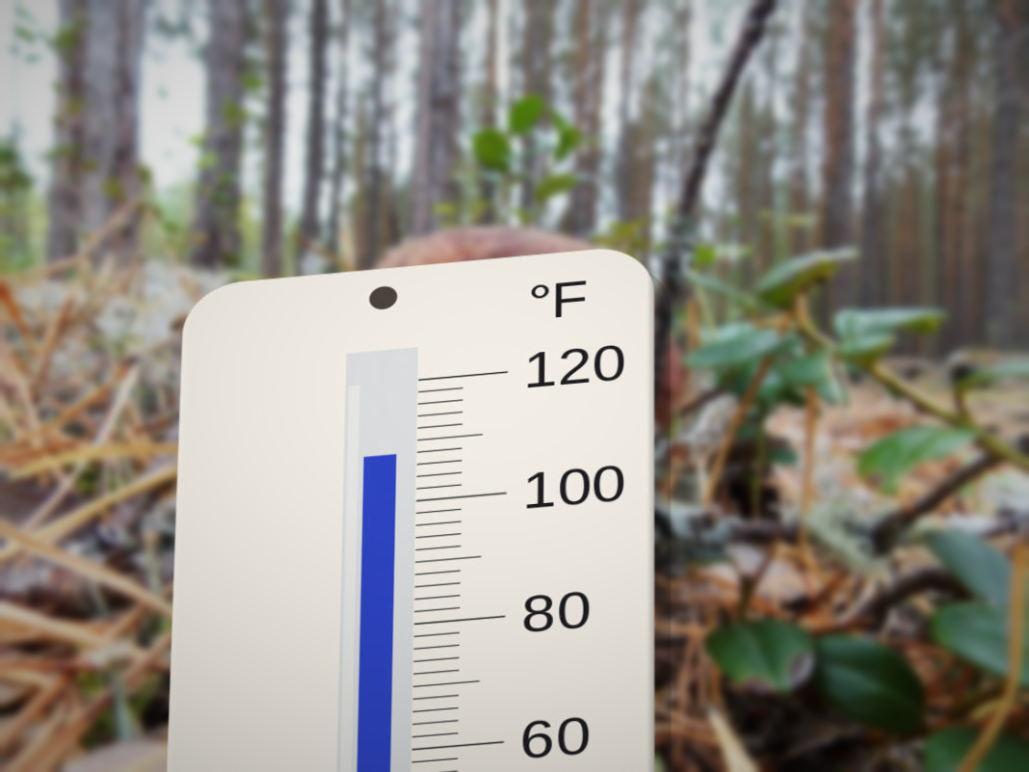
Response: °F 108
